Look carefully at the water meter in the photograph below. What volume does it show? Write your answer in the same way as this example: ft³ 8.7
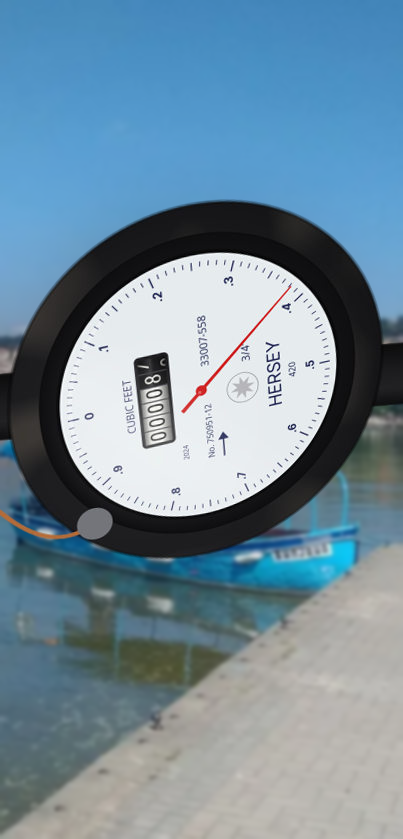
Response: ft³ 87.38
